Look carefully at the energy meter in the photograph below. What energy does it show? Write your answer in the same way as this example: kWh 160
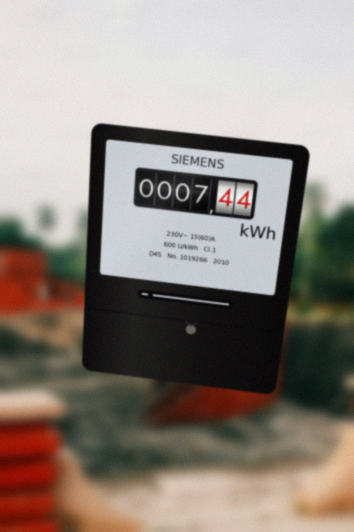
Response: kWh 7.44
